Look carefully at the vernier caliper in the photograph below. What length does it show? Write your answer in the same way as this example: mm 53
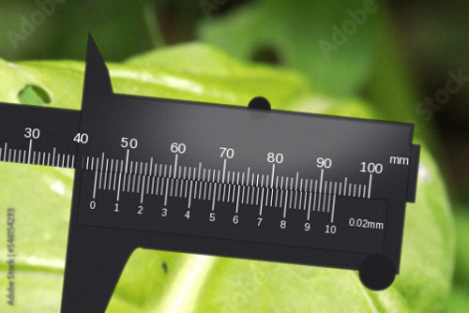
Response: mm 44.0
